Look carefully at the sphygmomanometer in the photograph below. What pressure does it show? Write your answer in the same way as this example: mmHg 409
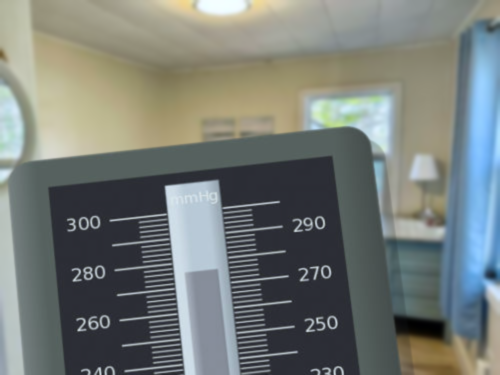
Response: mmHg 276
